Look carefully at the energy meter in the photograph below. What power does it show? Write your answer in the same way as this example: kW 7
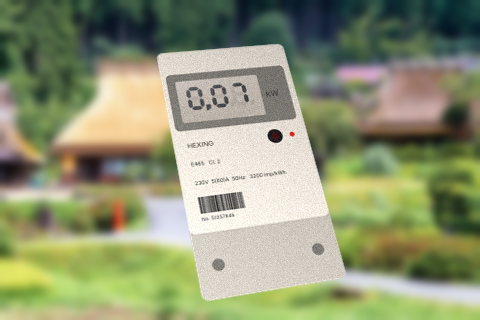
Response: kW 0.07
